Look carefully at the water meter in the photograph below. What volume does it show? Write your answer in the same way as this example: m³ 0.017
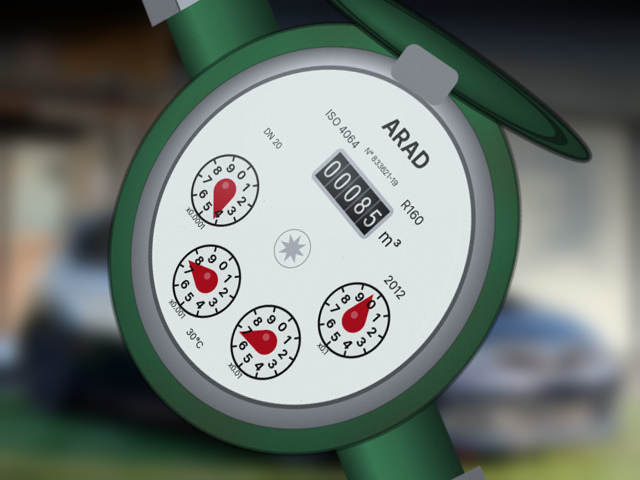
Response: m³ 84.9674
